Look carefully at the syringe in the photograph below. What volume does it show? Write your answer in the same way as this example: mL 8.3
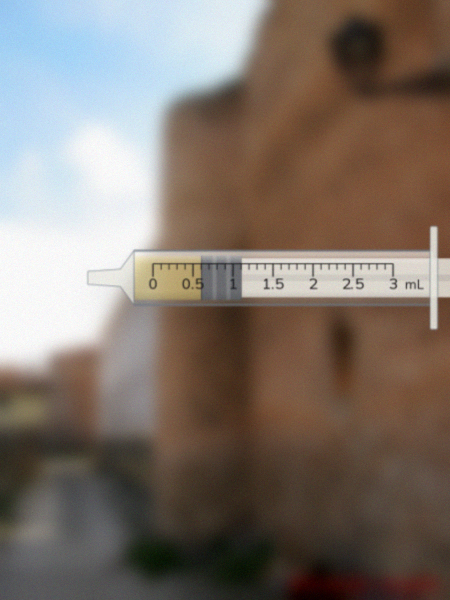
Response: mL 0.6
